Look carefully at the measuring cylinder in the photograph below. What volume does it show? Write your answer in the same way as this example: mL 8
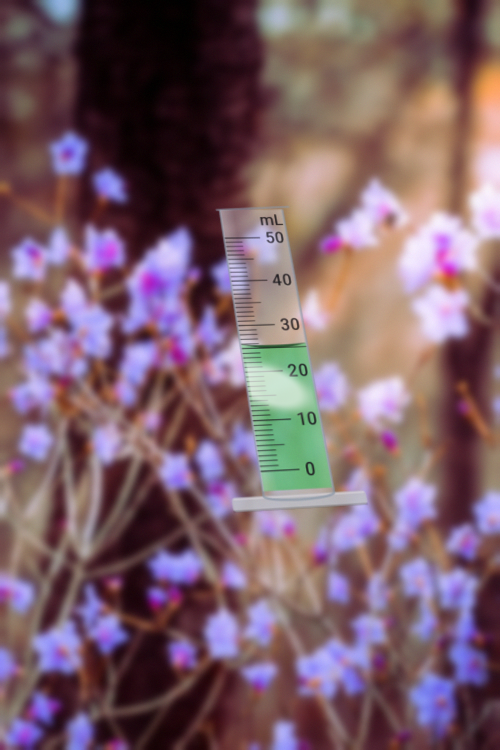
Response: mL 25
